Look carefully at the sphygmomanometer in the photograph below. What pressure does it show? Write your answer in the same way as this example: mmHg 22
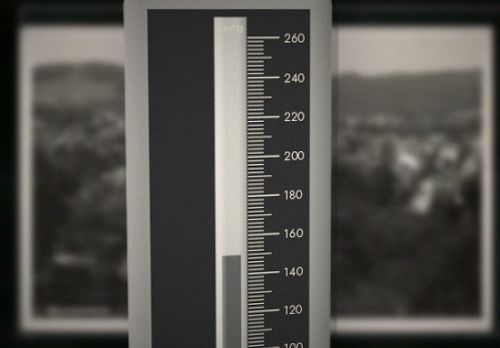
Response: mmHg 150
